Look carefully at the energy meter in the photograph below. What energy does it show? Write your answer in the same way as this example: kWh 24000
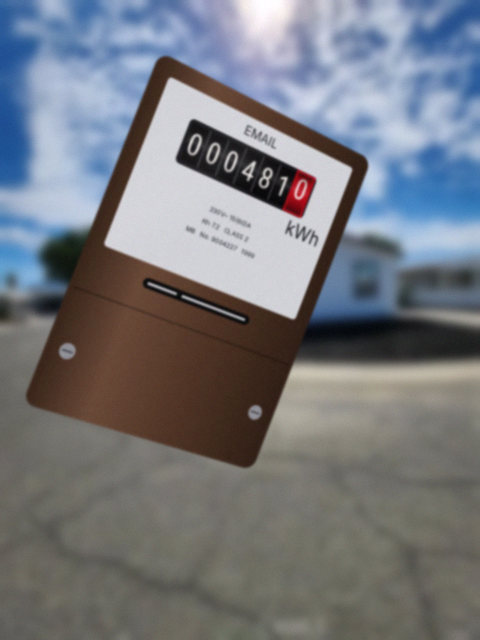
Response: kWh 481.0
